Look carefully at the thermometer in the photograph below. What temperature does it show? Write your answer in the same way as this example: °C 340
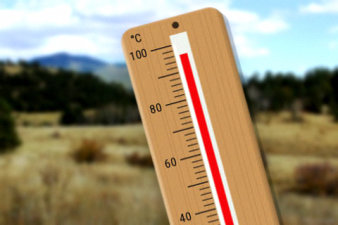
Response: °C 96
